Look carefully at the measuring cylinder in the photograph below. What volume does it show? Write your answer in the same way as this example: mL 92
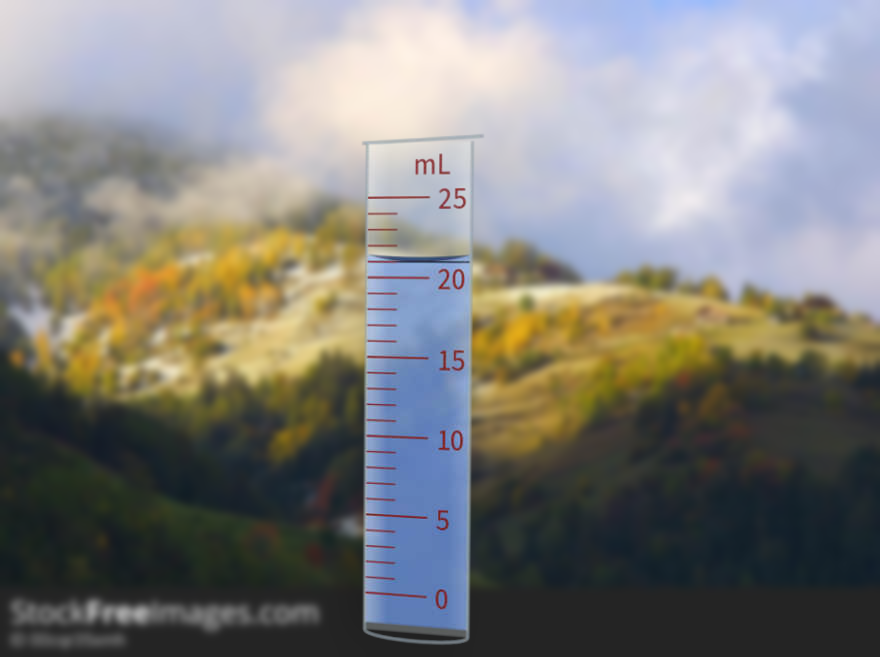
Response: mL 21
